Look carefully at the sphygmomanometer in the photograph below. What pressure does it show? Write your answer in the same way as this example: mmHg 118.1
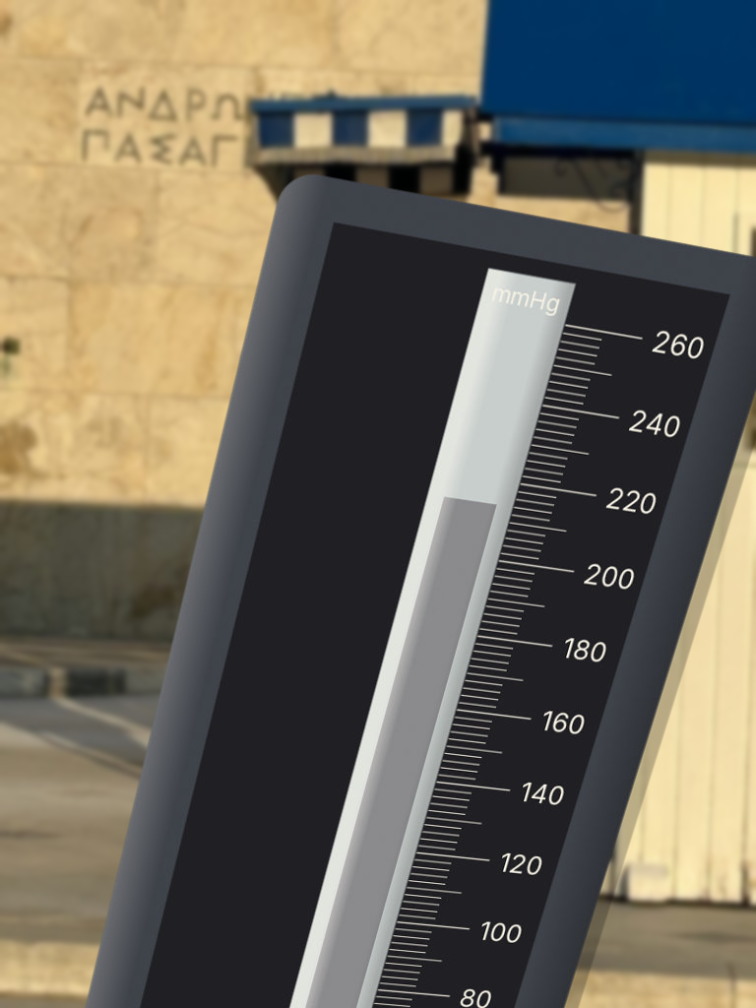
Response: mmHg 214
